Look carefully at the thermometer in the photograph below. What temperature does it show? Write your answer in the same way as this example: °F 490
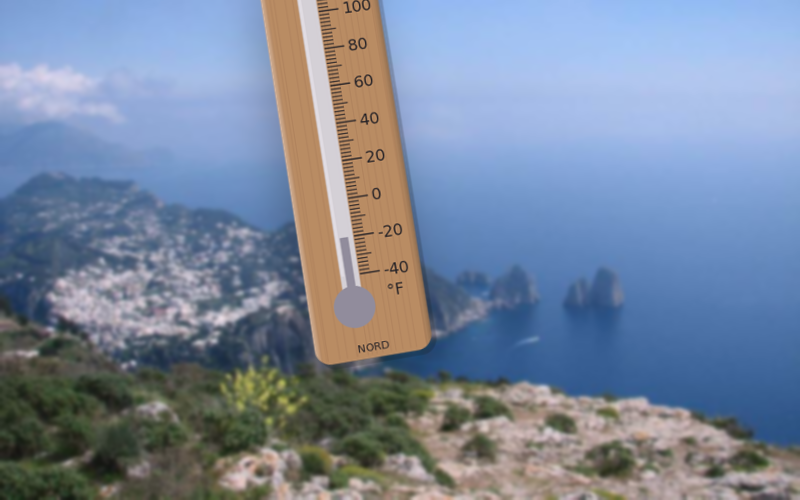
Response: °F -20
